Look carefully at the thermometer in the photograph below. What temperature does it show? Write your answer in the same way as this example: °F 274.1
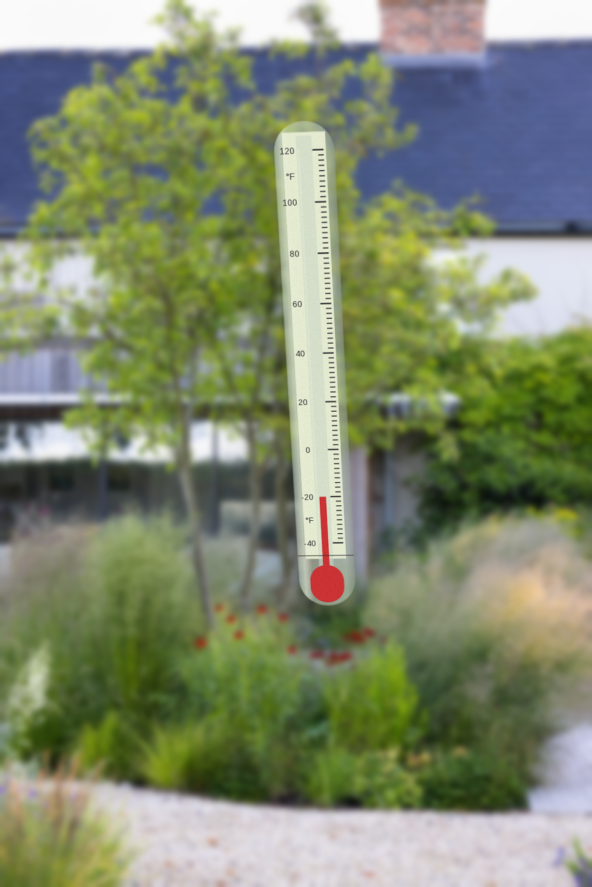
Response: °F -20
